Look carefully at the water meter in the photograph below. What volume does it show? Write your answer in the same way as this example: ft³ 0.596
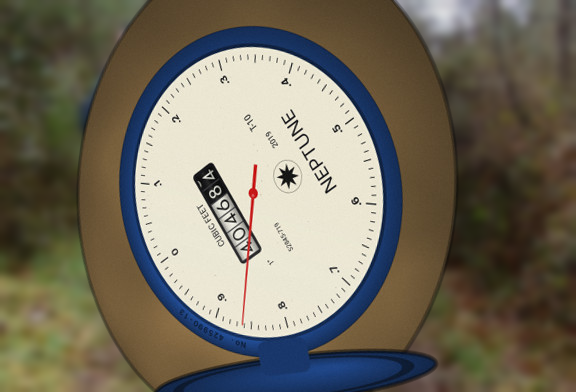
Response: ft³ 404683.86
